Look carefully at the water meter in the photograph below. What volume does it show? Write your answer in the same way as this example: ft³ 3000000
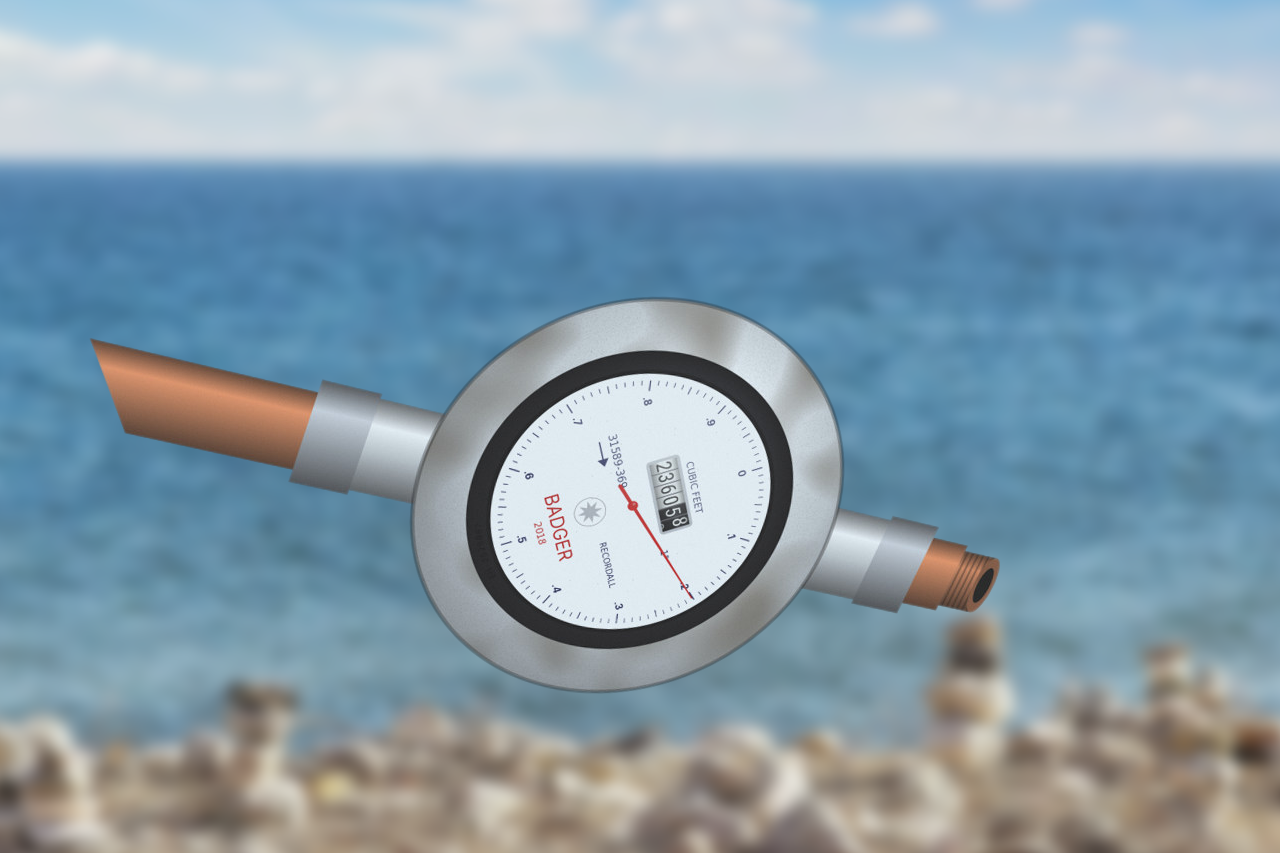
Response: ft³ 236058.20
